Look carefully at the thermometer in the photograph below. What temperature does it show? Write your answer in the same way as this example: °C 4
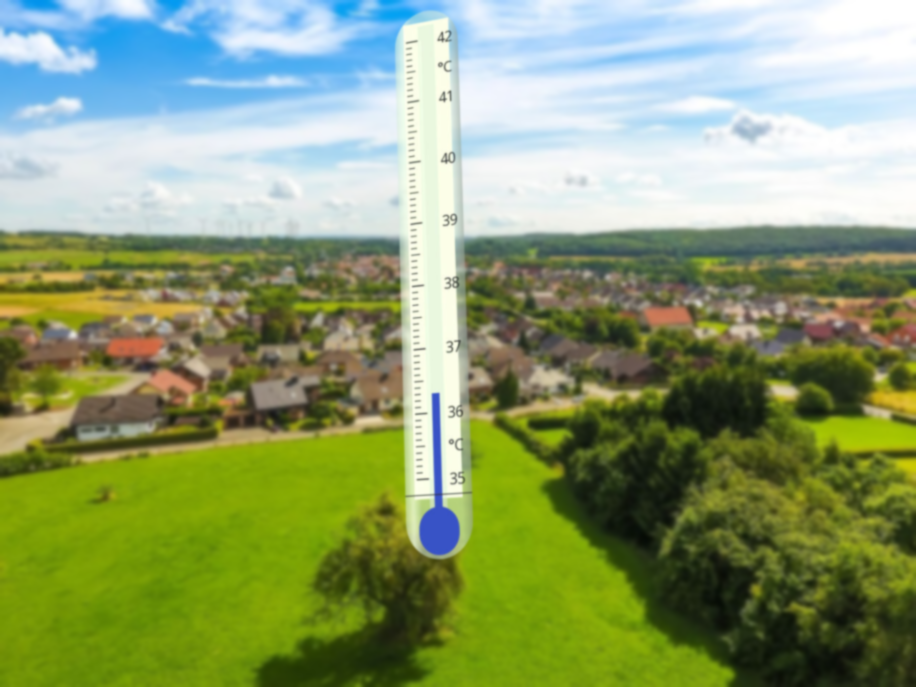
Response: °C 36.3
